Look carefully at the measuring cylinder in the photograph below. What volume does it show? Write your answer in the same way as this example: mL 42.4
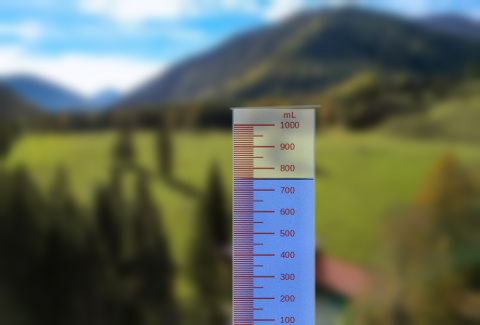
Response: mL 750
